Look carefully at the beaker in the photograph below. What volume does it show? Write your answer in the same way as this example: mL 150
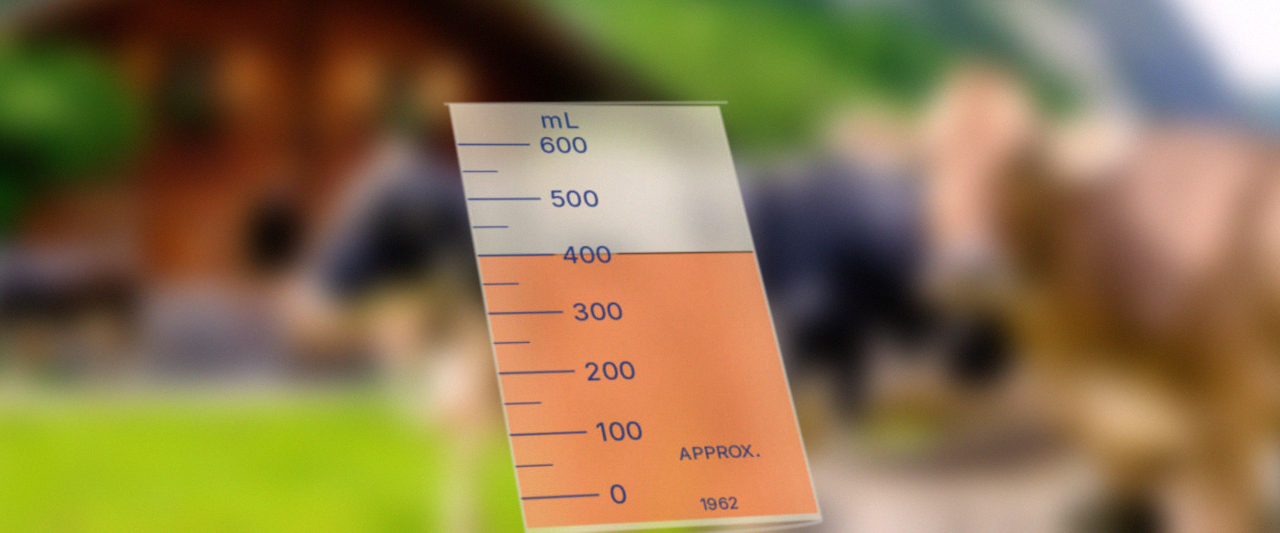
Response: mL 400
